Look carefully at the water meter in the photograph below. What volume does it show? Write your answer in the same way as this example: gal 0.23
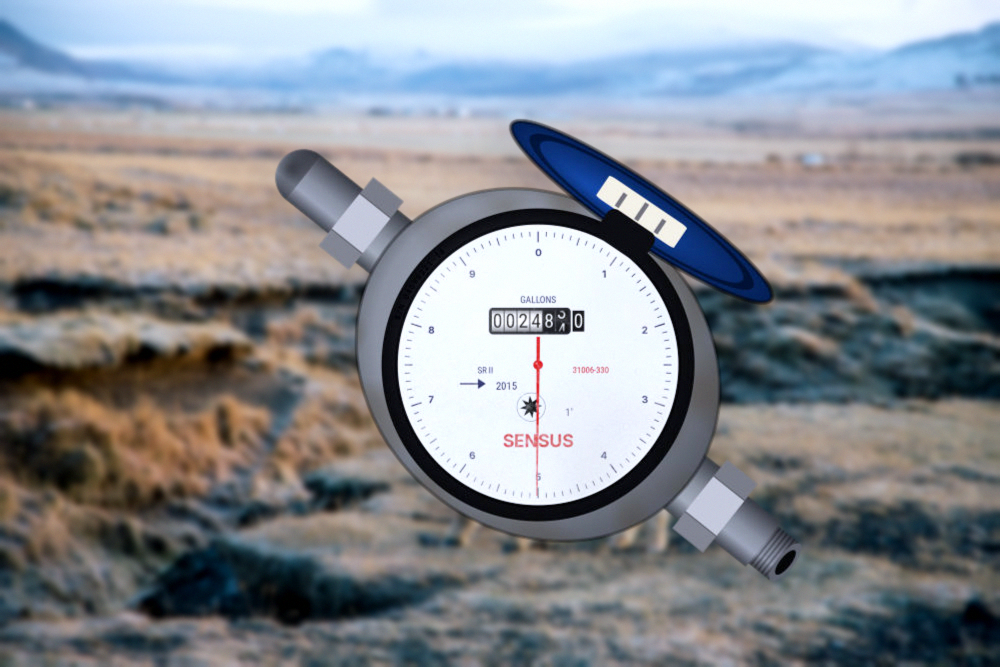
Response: gal 24835.0
